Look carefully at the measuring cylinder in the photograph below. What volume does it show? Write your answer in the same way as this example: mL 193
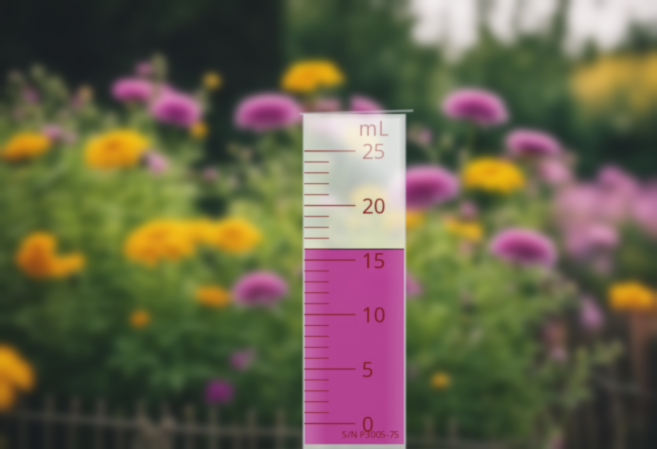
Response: mL 16
